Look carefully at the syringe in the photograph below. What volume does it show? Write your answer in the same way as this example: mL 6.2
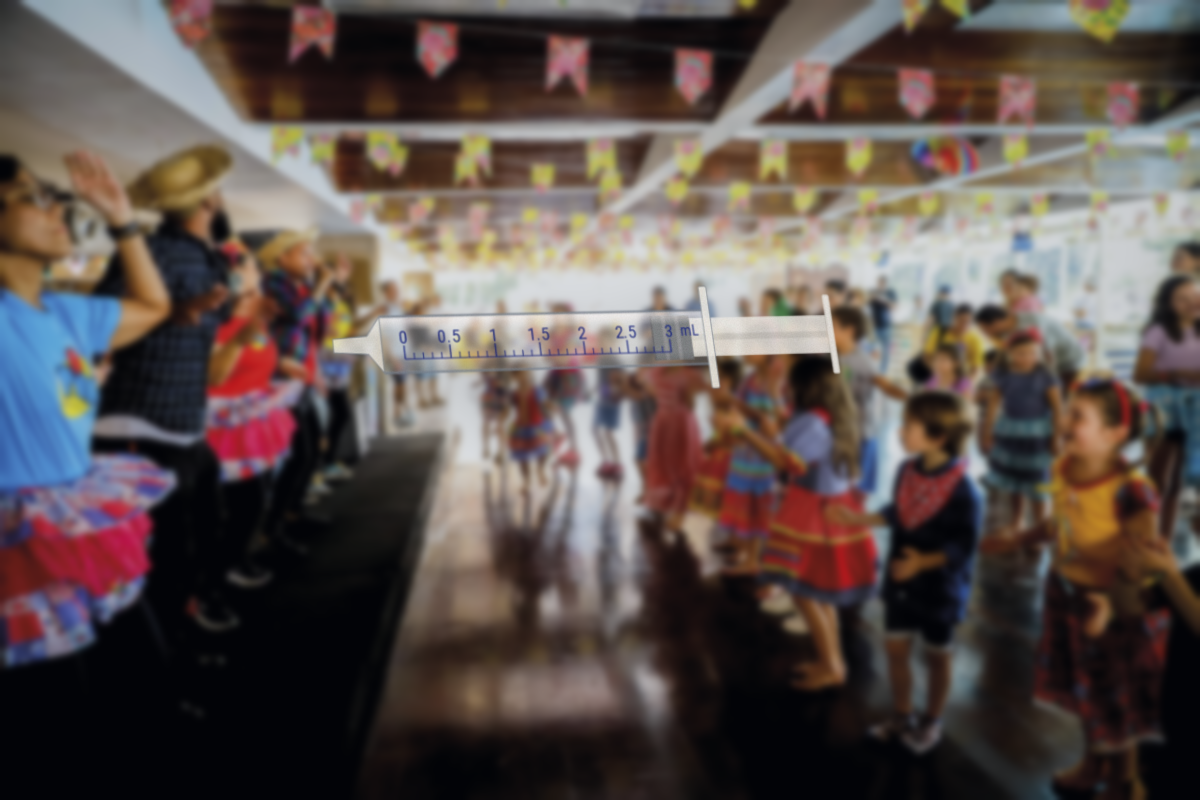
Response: mL 2.8
